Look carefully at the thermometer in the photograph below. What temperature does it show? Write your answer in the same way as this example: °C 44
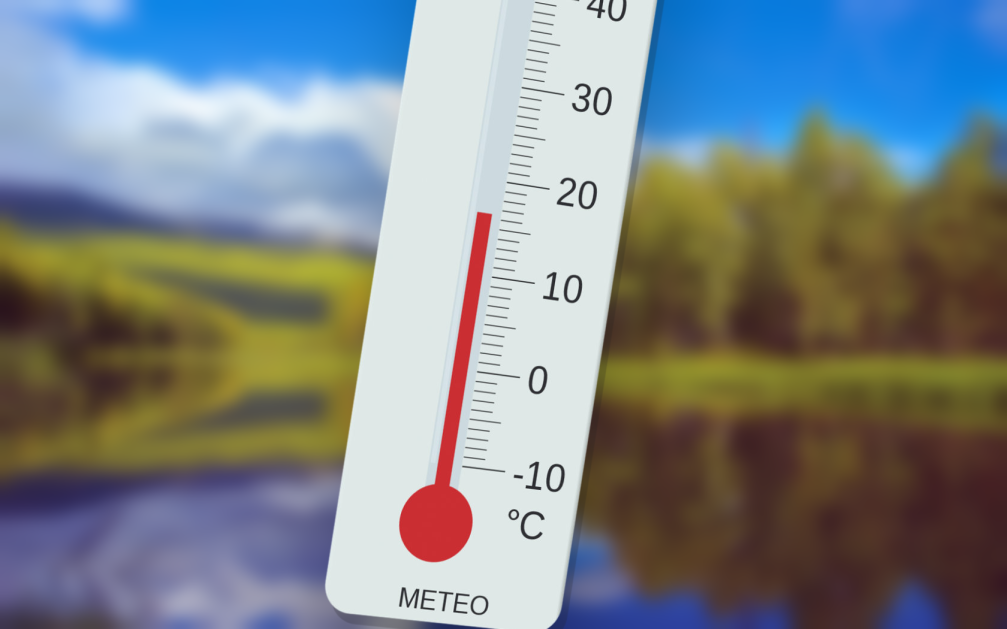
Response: °C 16.5
